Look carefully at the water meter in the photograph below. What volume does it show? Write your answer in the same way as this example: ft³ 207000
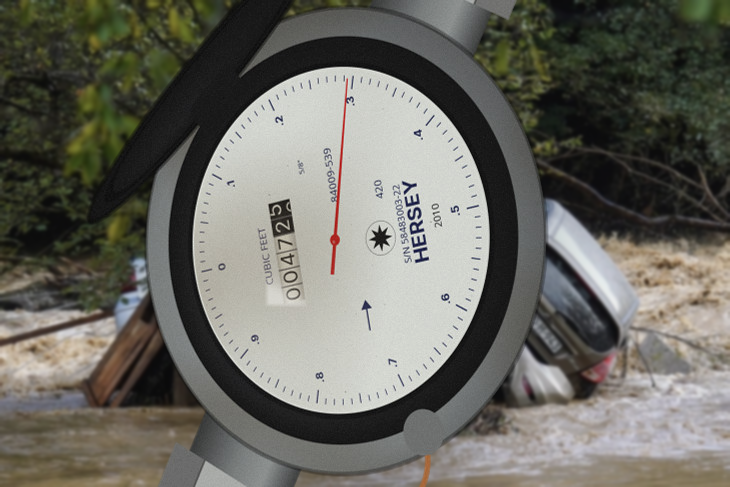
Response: ft³ 4725.29
